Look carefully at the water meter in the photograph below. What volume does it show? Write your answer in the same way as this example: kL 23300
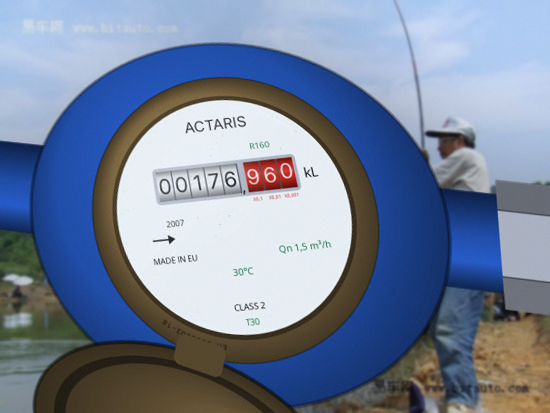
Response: kL 176.960
